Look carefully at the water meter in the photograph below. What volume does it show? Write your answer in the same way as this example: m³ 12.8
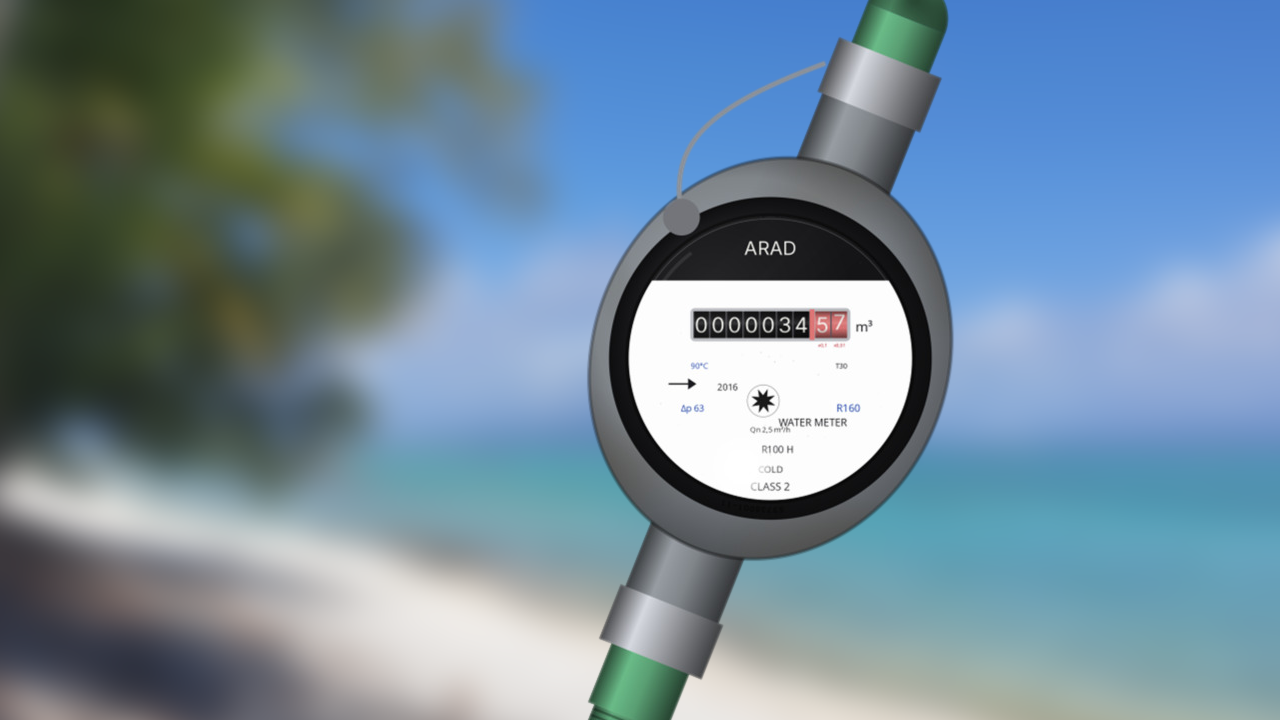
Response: m³ 34.57
